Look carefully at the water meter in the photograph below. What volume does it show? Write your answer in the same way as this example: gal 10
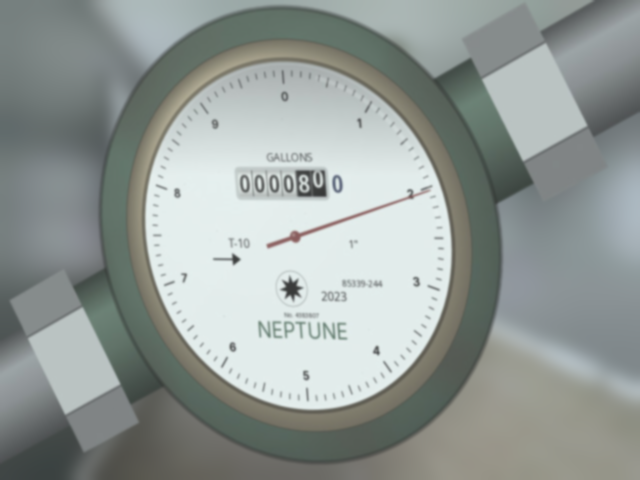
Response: gal 802.0
